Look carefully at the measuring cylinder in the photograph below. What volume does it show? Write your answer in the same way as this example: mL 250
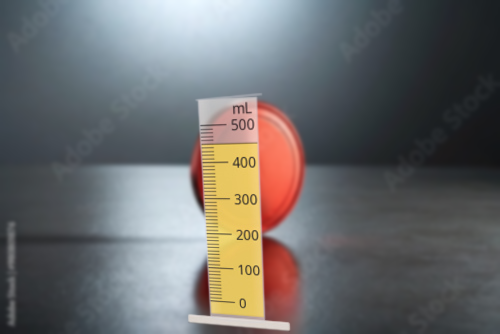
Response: mL 450
